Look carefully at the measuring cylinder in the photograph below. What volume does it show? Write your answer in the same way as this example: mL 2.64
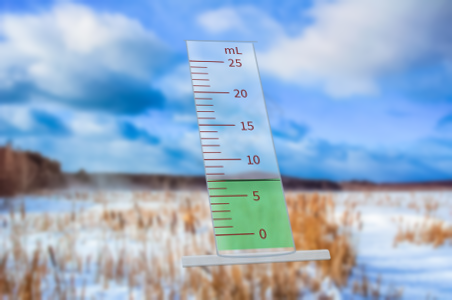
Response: mL 7
